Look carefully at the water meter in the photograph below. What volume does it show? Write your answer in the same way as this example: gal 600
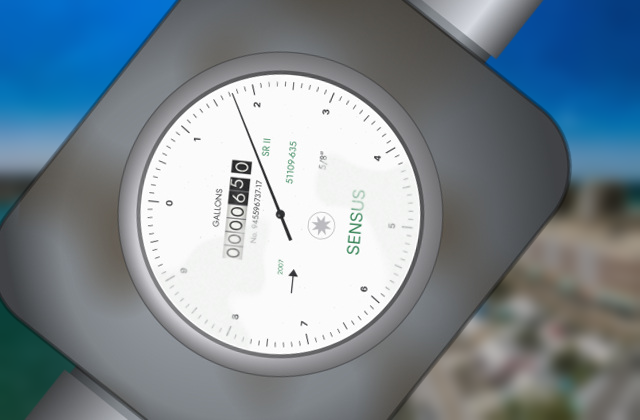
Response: gal 651.7
